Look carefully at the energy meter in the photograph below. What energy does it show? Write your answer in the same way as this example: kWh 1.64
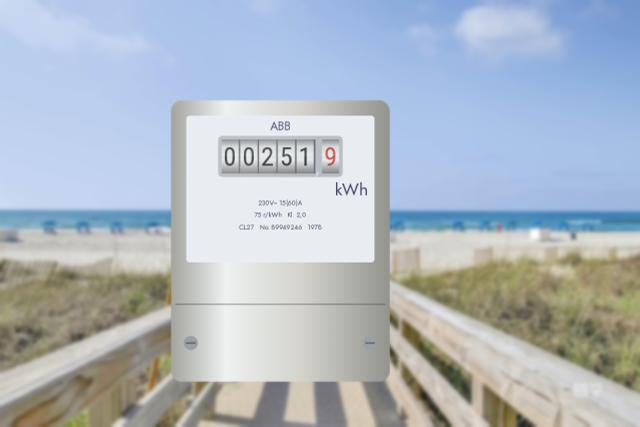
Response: kWh 251.9
